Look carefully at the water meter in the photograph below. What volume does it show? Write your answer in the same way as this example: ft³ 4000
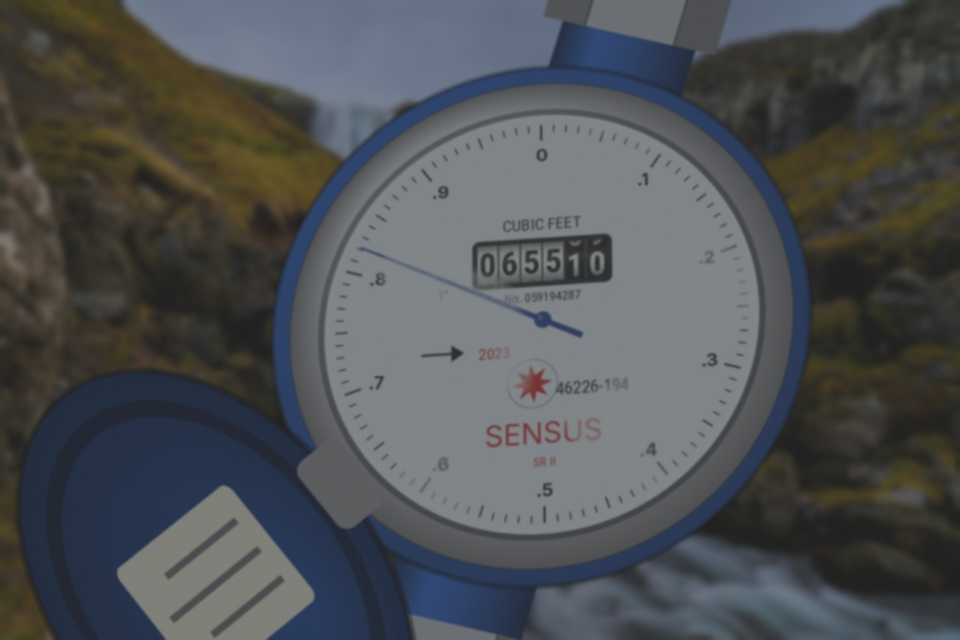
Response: ft³ 65509.82
